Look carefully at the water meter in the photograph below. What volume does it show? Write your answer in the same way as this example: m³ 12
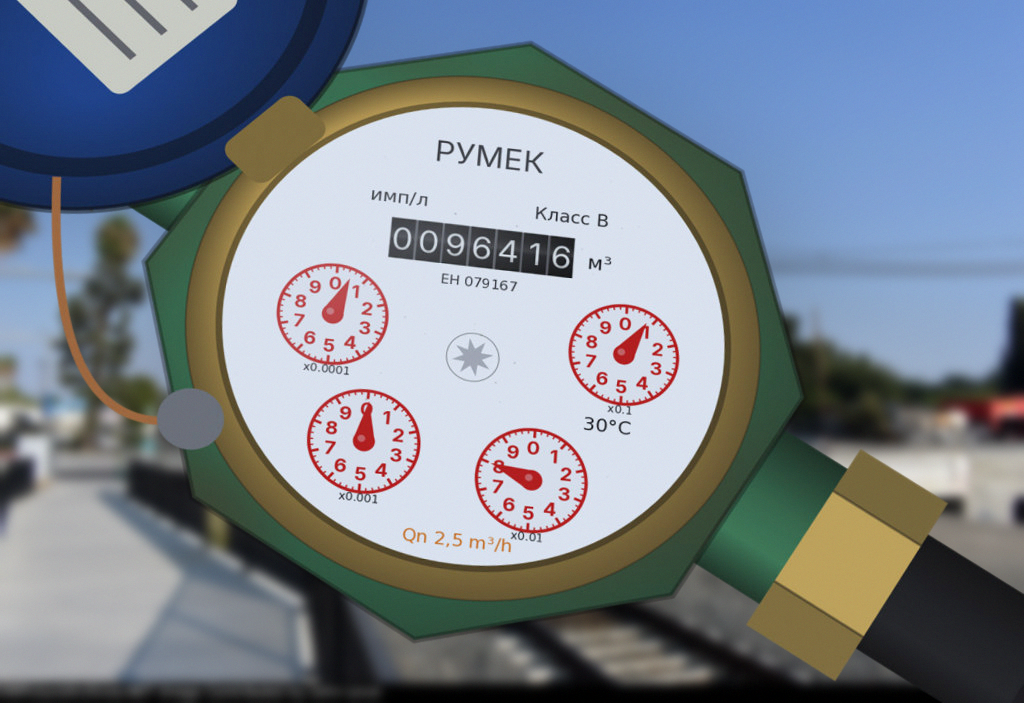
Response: m³ 96416.0800
